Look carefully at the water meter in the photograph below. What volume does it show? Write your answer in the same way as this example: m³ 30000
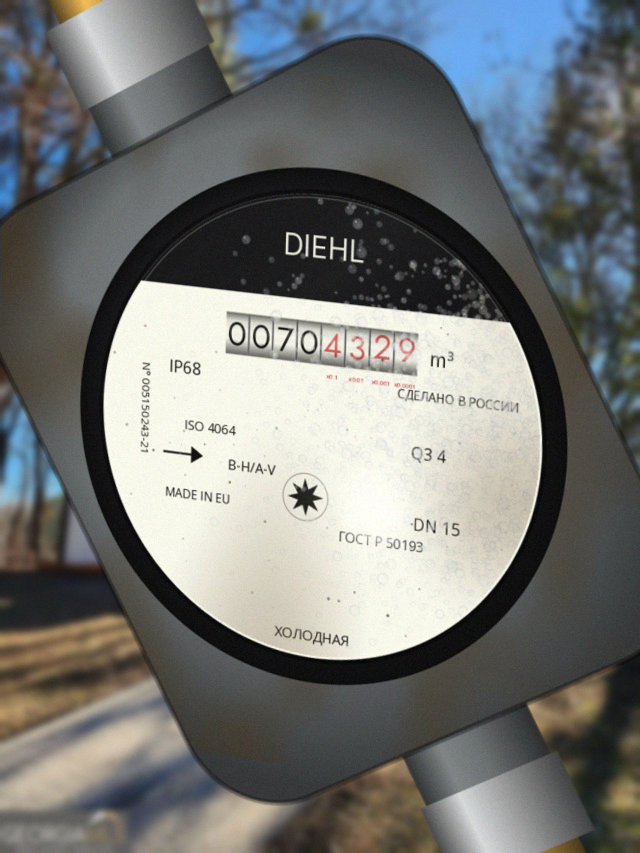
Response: m³ 70.4329
